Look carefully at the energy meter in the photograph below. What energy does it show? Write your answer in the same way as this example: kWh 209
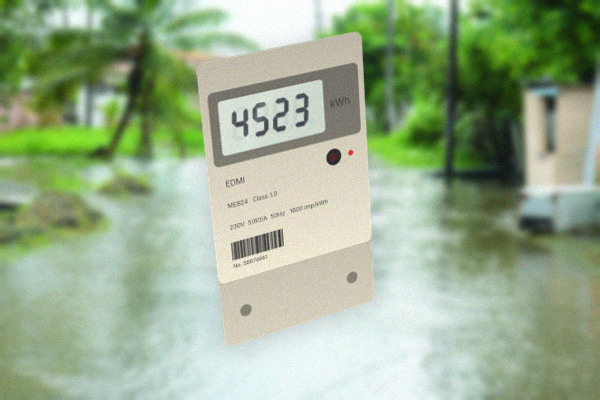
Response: kWh 4523
